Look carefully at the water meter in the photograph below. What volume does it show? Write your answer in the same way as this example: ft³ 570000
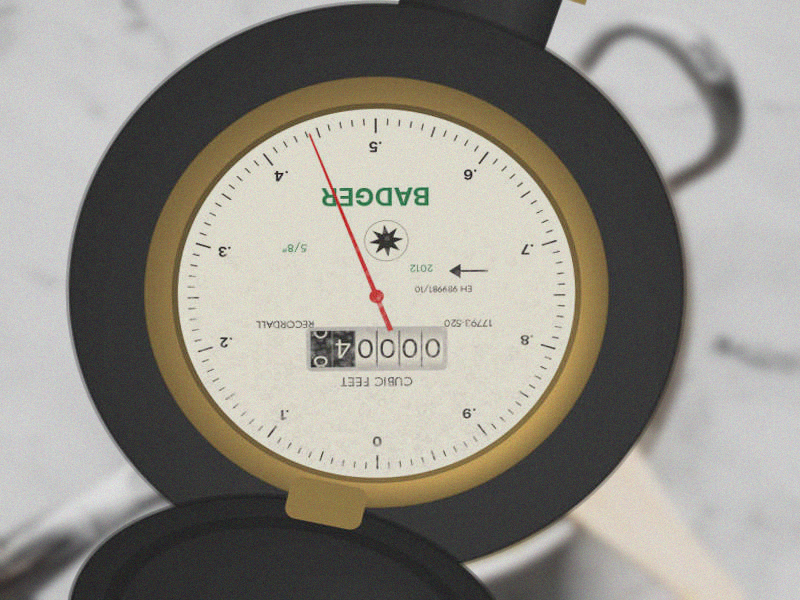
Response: ft³ 48.44
